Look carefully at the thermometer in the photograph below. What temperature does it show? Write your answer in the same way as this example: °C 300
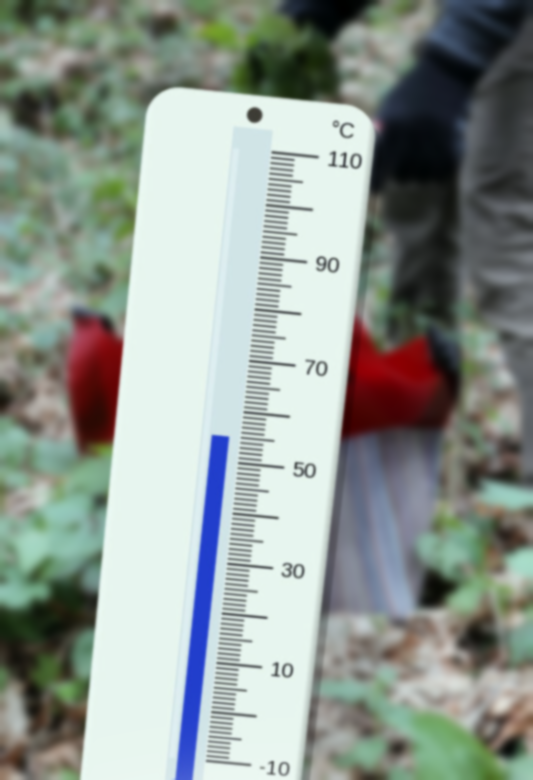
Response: °C 55
